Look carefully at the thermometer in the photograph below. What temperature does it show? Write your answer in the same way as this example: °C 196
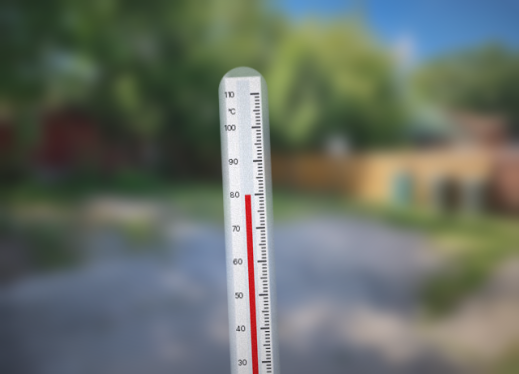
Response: °C 80
